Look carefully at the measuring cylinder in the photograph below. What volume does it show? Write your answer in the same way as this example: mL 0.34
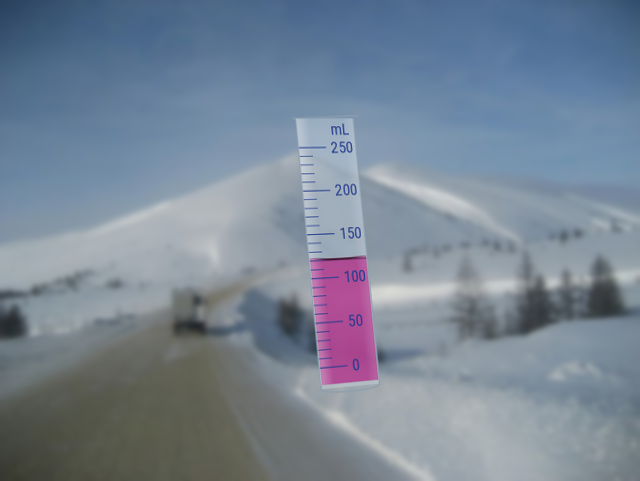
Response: mL 120
